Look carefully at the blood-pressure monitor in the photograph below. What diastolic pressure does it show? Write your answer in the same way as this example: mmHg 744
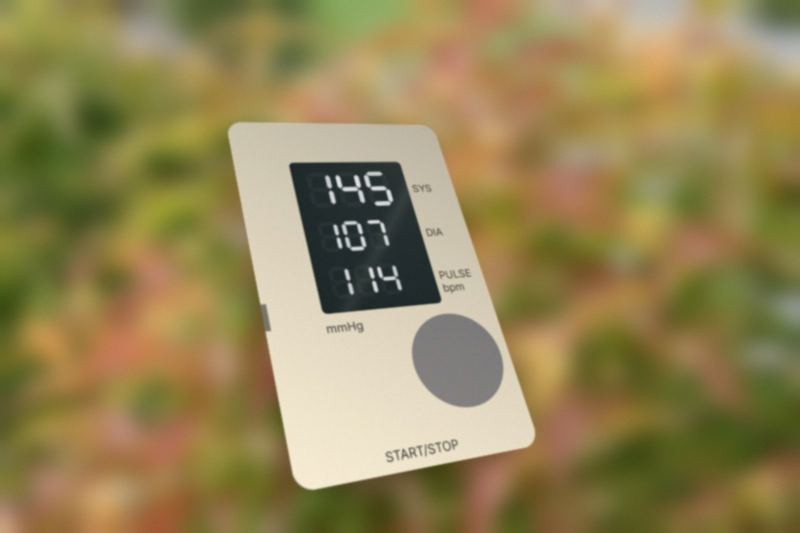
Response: mmHg 107
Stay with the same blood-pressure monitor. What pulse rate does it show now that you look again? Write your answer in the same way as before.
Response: bpm 114
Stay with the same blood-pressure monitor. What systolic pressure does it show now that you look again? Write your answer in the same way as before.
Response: mmHg 145
